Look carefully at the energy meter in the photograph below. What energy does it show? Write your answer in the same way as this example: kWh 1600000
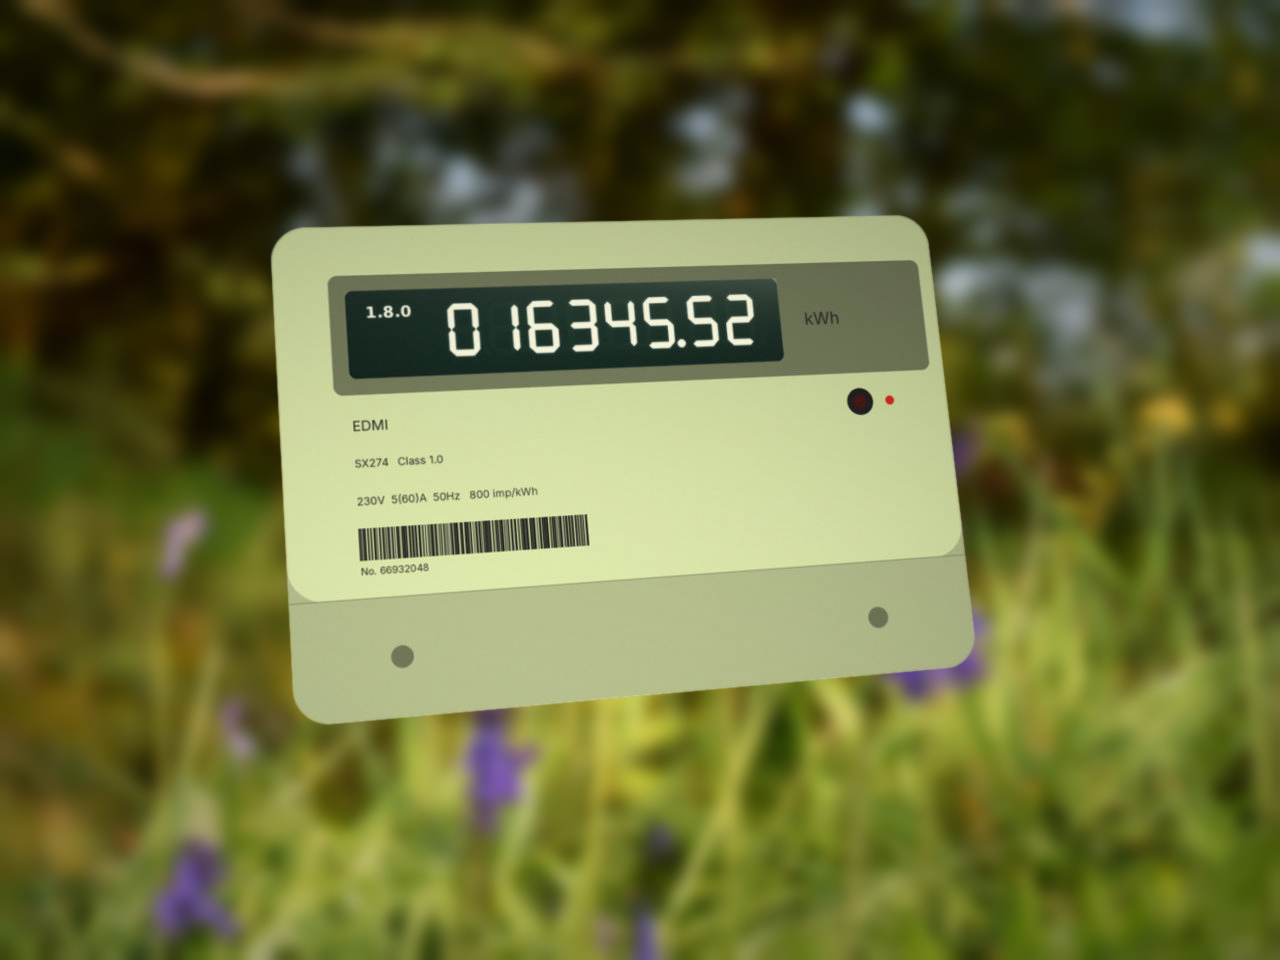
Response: kWh 16345.52
